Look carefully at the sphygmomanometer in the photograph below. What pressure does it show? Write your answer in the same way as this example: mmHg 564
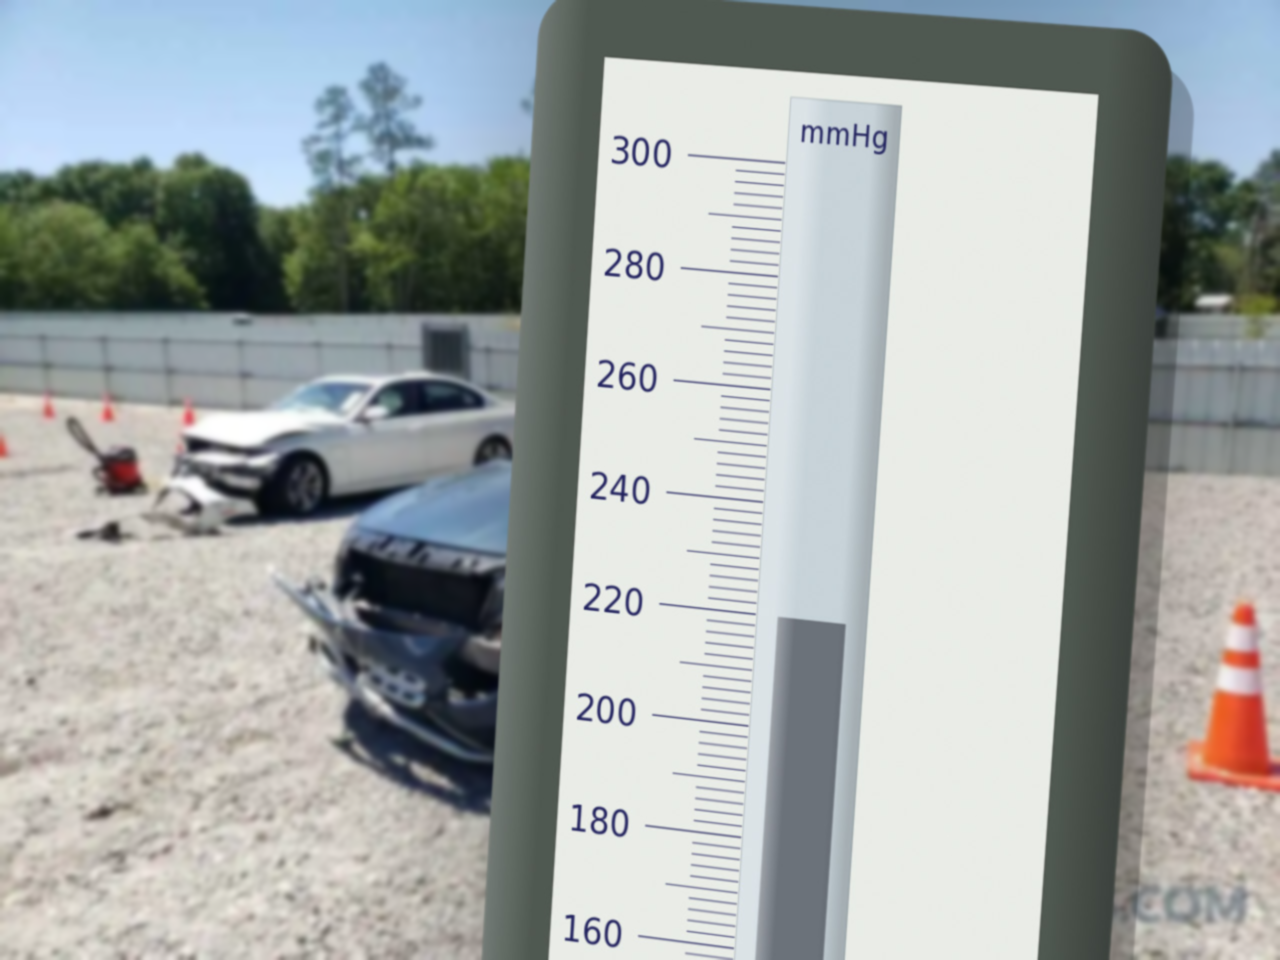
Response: mmHg 220
